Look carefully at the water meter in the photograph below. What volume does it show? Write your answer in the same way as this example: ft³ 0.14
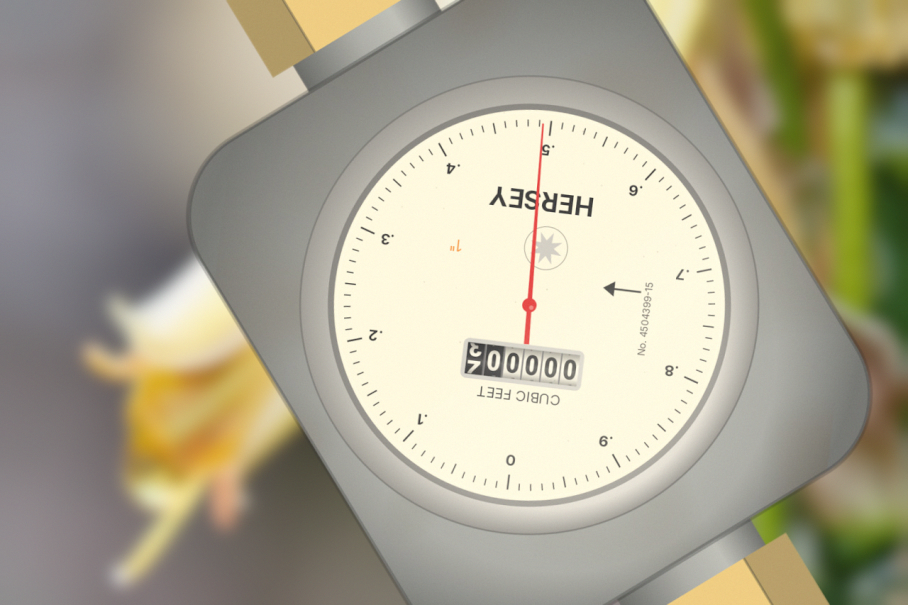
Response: ft³ 2.49
